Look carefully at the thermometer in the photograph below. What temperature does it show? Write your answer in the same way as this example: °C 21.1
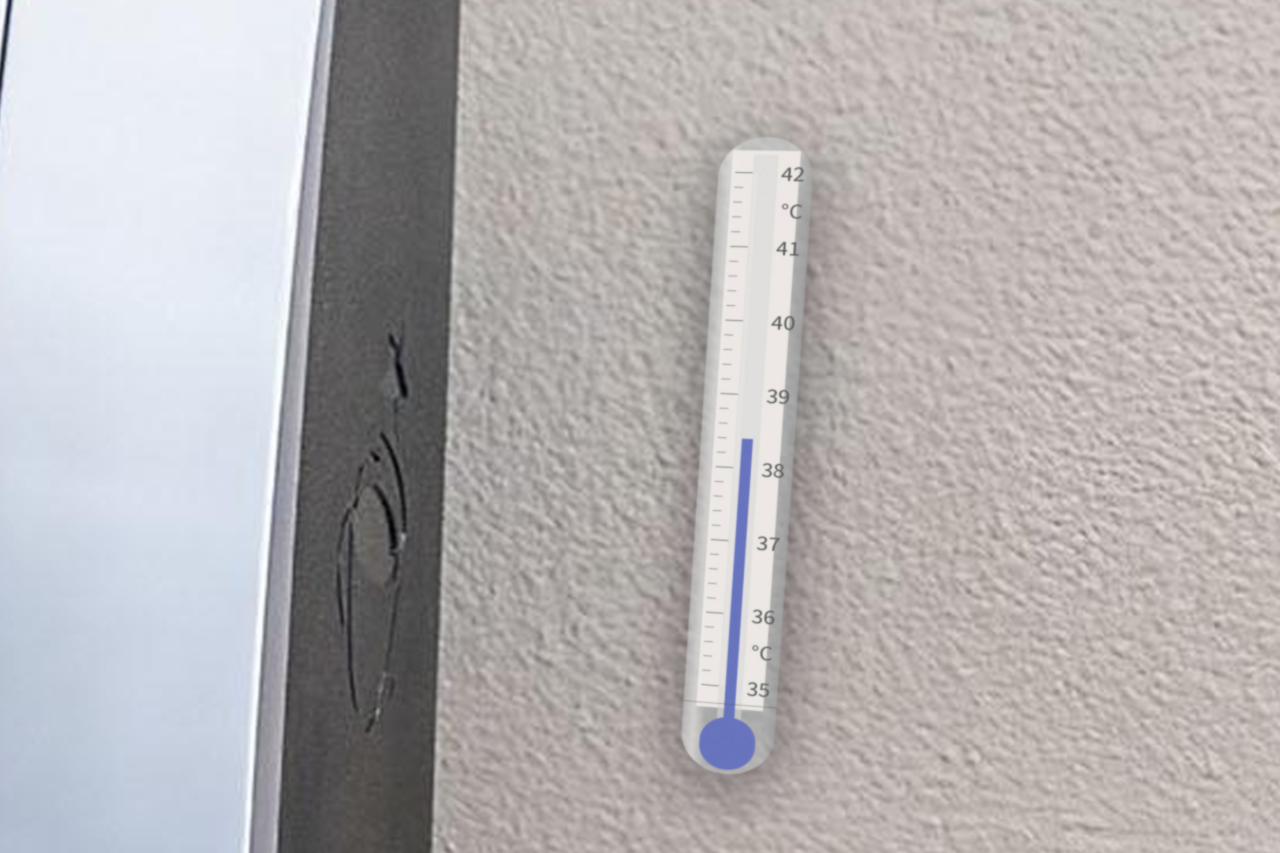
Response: °C 38.4
